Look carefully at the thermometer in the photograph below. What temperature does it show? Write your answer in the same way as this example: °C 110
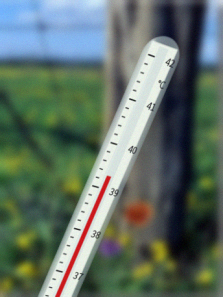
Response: °C 39.3
